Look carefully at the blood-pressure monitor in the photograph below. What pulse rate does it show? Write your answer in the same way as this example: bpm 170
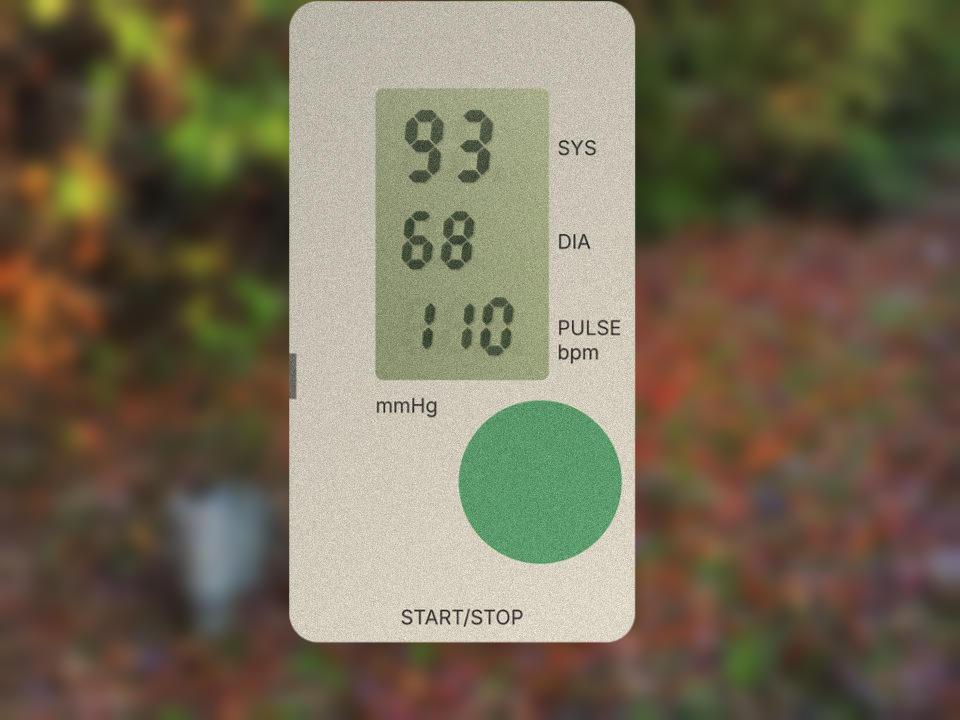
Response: bpm 110
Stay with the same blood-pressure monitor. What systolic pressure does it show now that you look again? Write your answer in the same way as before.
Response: mmHg 93
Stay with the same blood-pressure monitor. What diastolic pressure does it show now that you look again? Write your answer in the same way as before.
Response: mmHg 68
